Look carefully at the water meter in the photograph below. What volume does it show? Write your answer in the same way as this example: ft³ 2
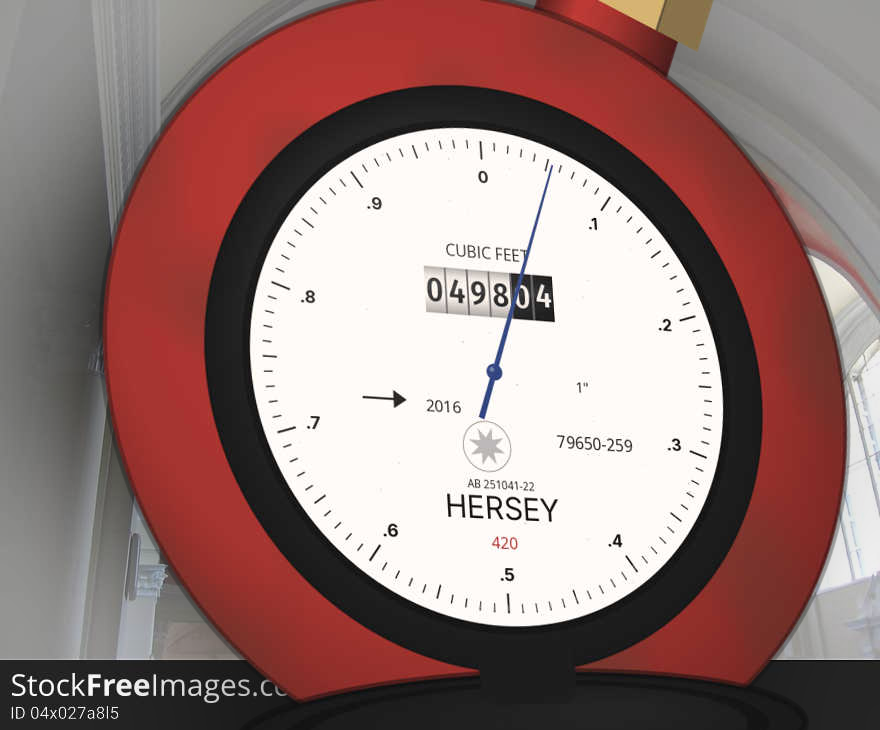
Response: ft³ 49804.05
